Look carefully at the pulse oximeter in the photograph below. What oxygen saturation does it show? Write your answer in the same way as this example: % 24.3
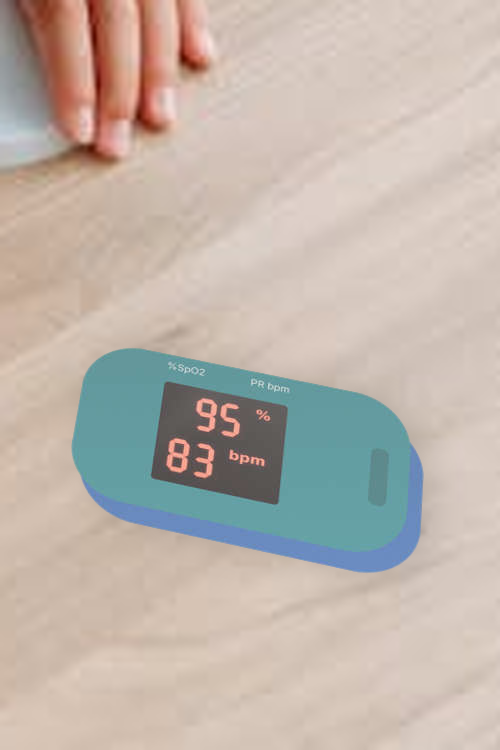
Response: % 95
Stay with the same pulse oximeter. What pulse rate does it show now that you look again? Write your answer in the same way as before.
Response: bpm 83
